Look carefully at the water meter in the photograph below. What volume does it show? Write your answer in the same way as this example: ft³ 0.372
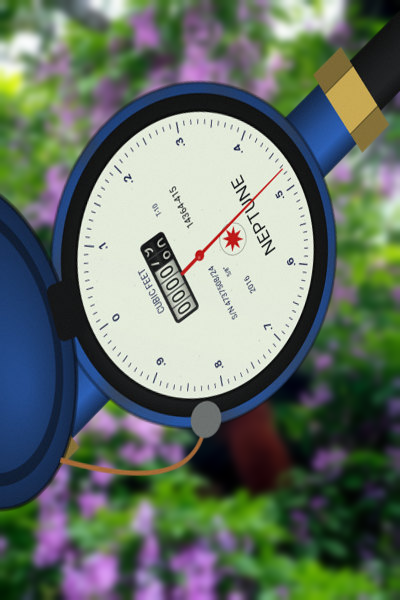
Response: ft³ 79.47
